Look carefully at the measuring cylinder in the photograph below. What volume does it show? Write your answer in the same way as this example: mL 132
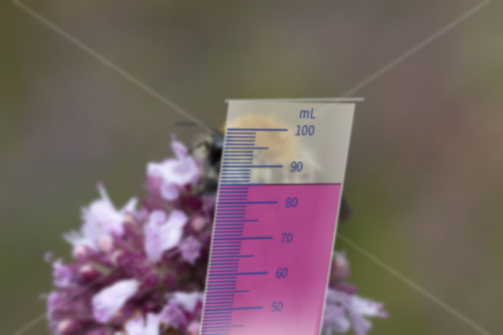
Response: mL 85
